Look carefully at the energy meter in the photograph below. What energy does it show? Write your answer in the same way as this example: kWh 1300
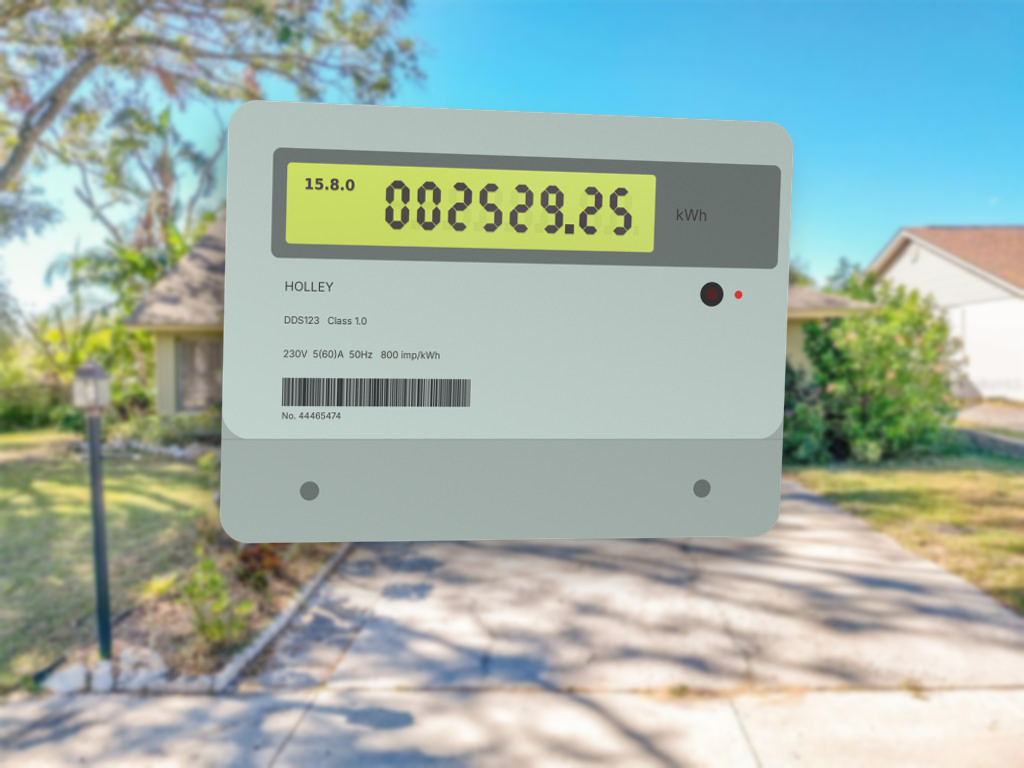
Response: kWh 2529.25
